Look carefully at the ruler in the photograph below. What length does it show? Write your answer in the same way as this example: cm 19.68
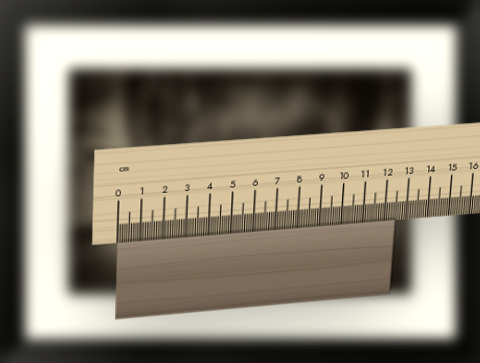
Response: cm 12.5
